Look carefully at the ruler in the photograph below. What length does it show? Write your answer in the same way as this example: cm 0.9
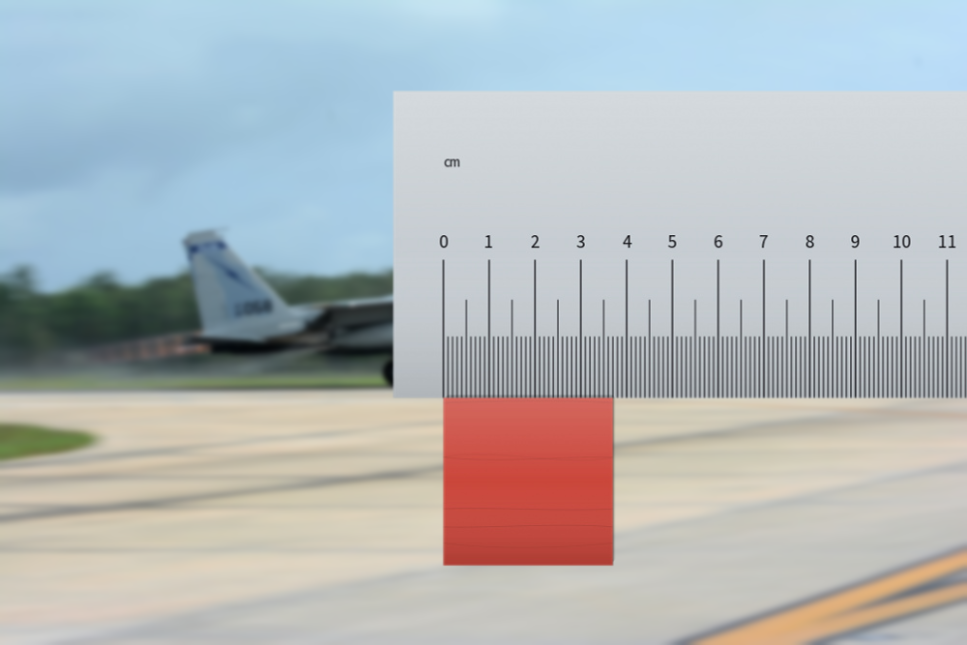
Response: cm 3.7
